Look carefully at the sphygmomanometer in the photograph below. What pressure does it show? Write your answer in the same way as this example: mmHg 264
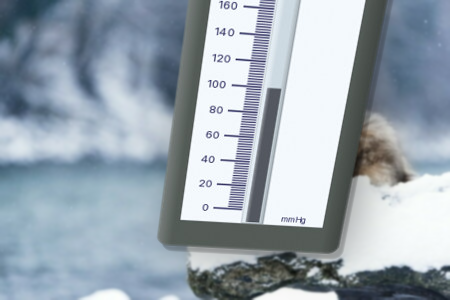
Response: mmHg 100
